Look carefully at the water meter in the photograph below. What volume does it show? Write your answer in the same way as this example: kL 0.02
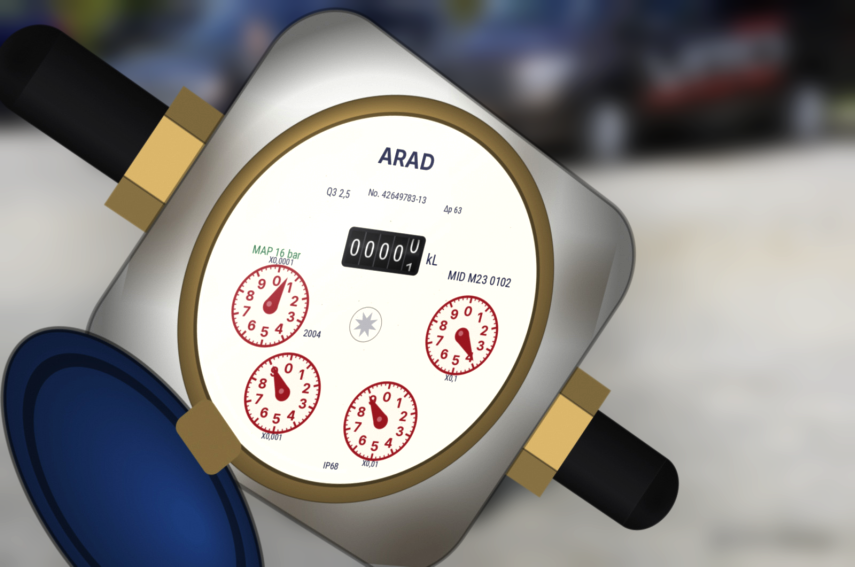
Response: kL 0.3890
